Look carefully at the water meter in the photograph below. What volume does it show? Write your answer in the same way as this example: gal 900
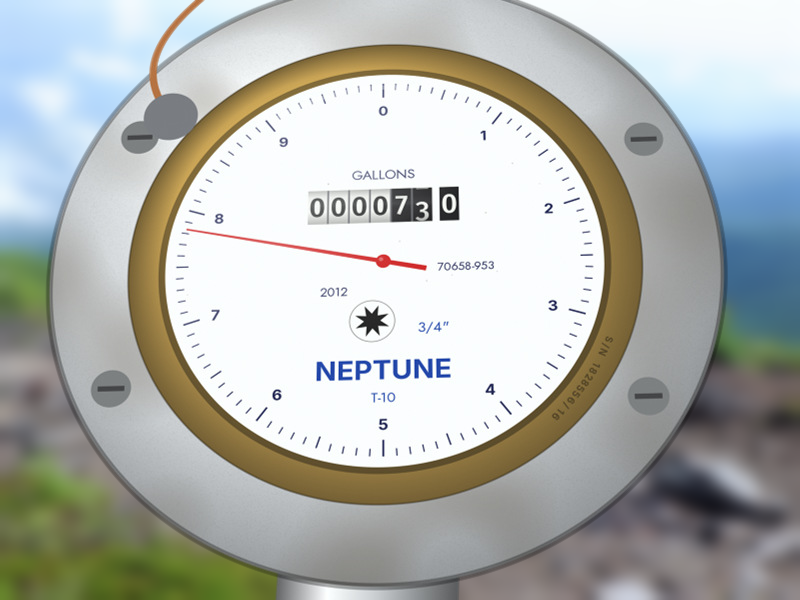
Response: gal 727.8
